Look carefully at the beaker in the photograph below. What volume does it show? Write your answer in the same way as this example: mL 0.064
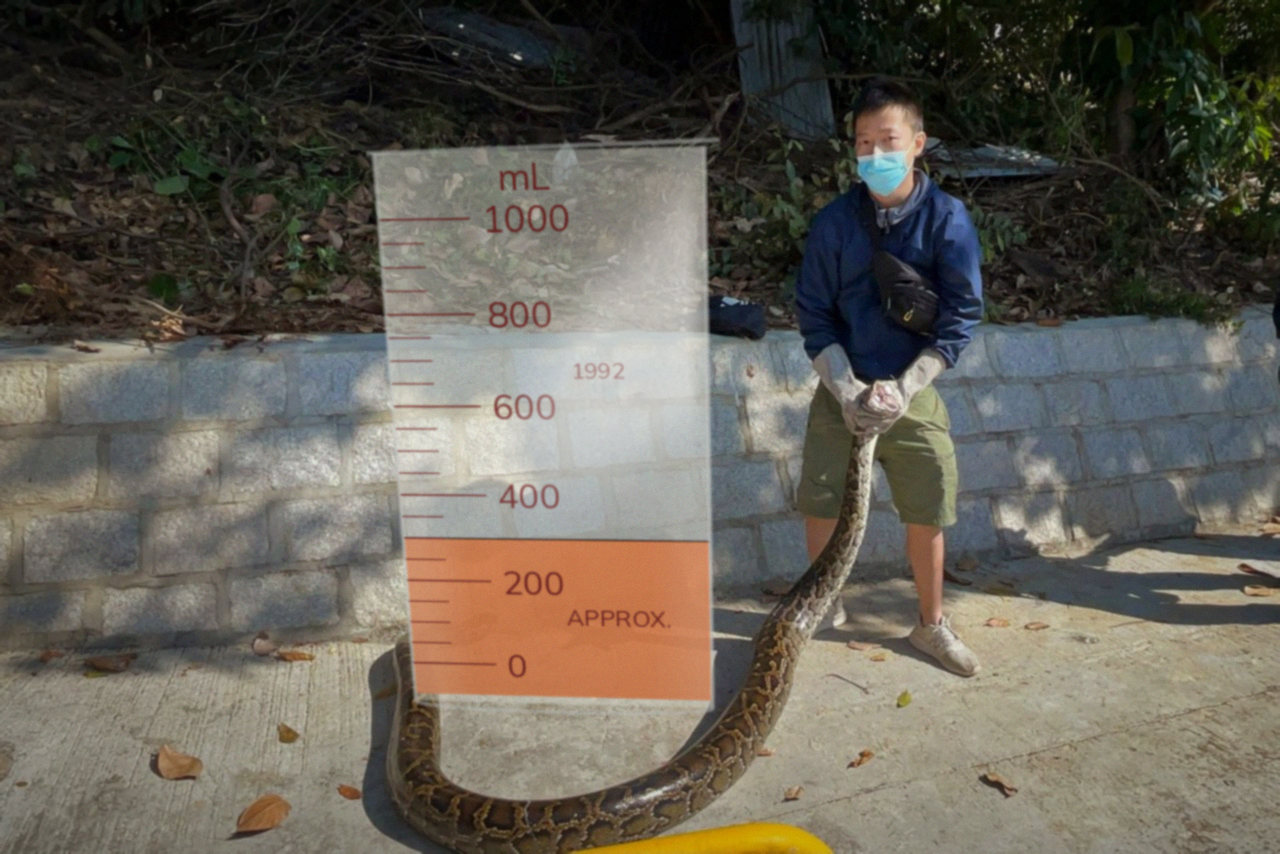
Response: mL 300
